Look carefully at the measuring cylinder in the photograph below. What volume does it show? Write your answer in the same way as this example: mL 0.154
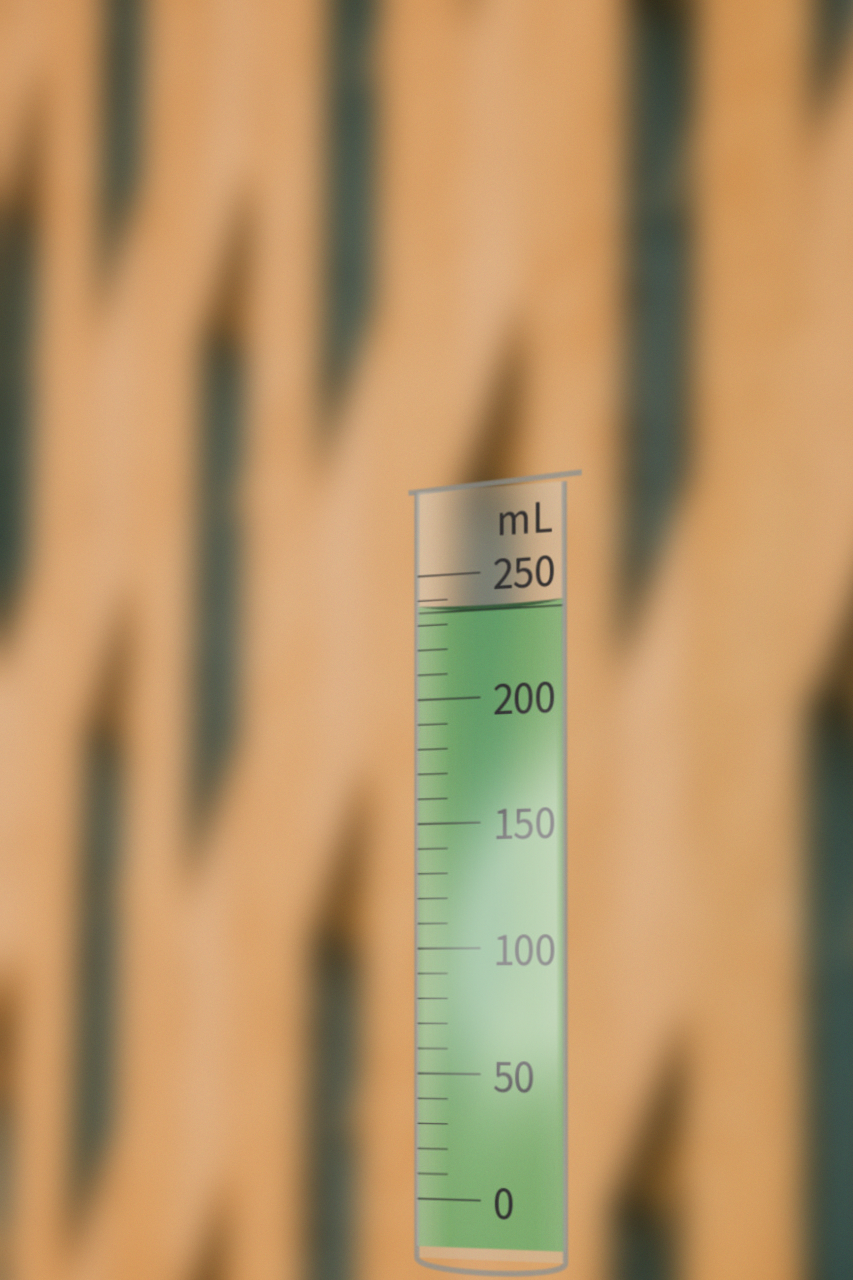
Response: mL 235
